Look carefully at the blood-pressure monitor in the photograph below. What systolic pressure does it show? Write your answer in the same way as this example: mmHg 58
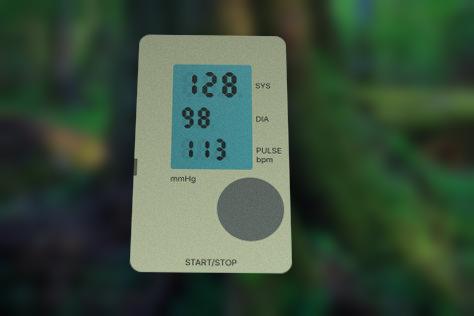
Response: mmHg 128
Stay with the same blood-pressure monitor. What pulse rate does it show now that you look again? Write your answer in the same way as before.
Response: bpm 113
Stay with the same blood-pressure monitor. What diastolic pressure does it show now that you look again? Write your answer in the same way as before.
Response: mmHg 98
